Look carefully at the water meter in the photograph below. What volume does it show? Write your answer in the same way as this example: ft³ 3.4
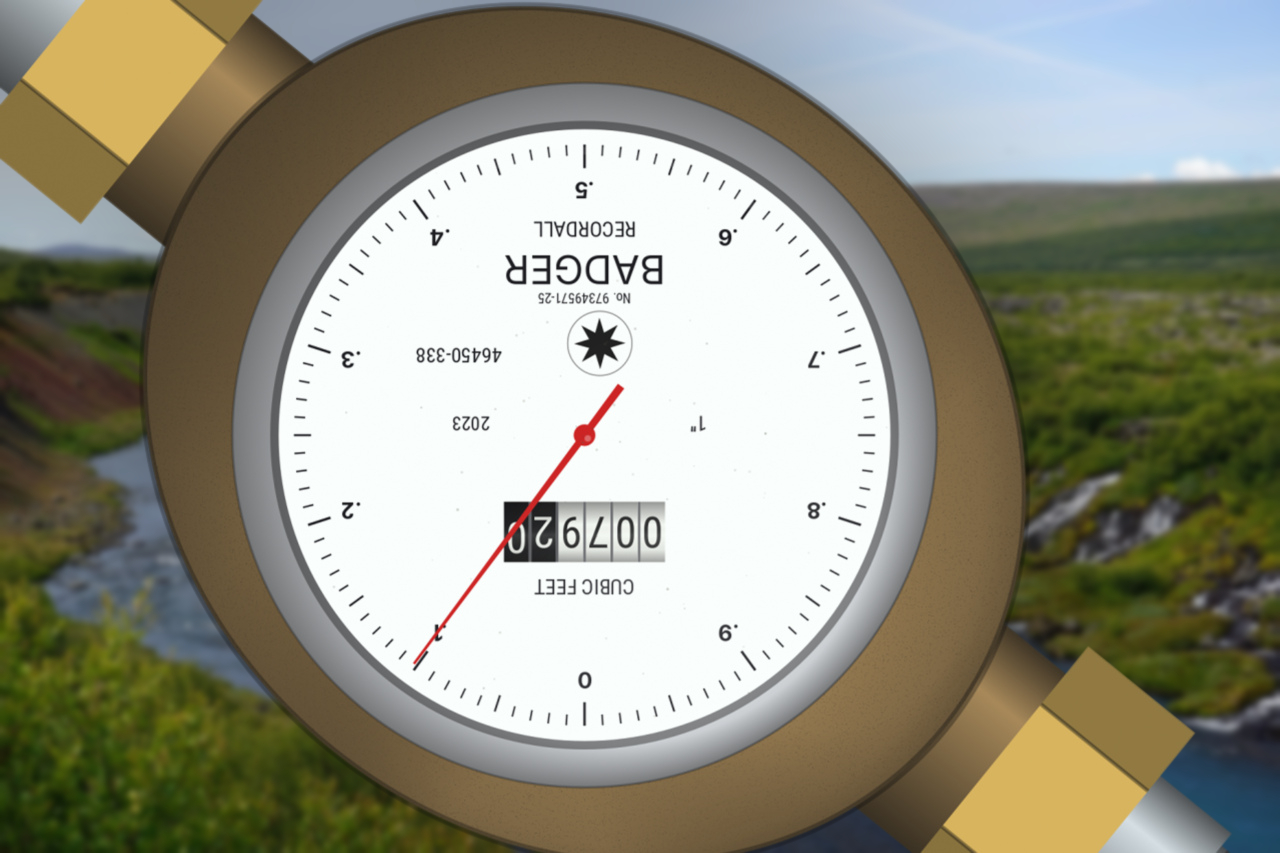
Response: ft³ 7920.10
